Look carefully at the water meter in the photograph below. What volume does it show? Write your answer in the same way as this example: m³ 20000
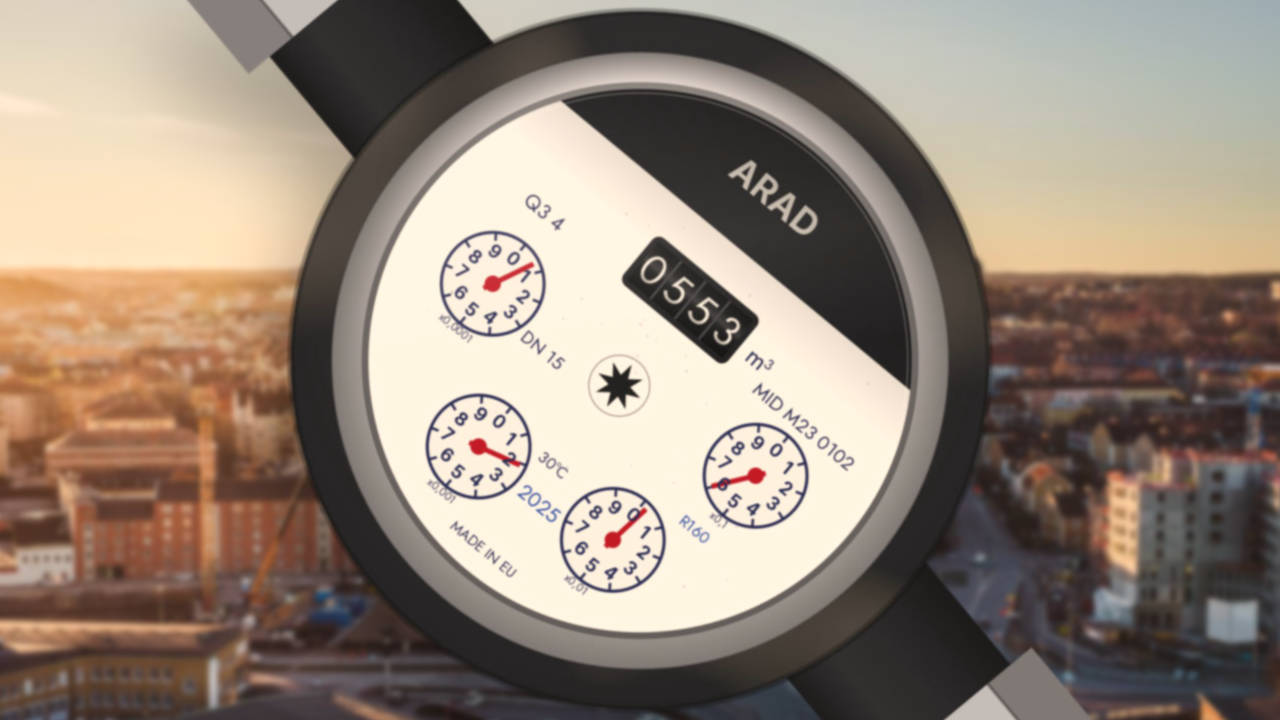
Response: m³ 553.6020
